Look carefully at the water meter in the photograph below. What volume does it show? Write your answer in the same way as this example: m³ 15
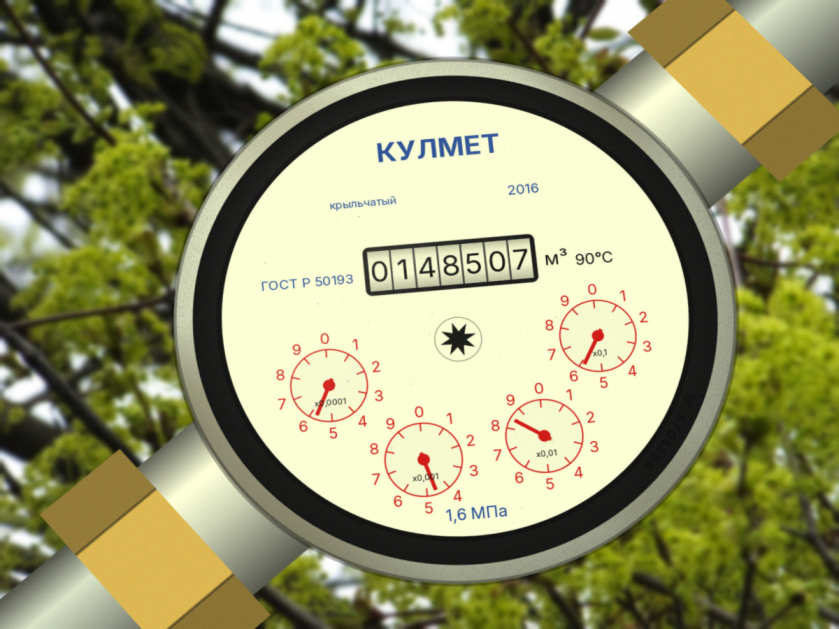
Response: m³ 148507.5845
